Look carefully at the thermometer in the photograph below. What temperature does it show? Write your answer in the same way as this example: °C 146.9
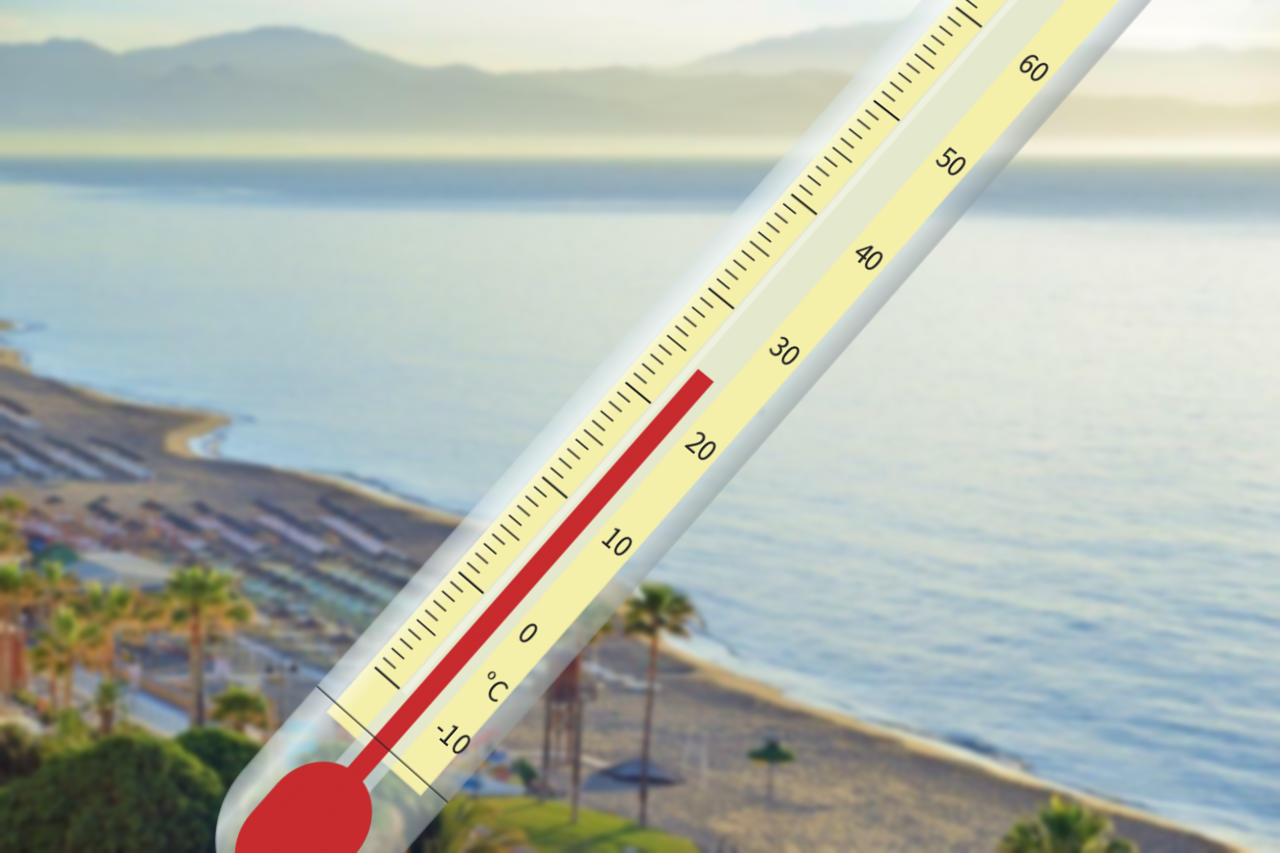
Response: °C 24.5
